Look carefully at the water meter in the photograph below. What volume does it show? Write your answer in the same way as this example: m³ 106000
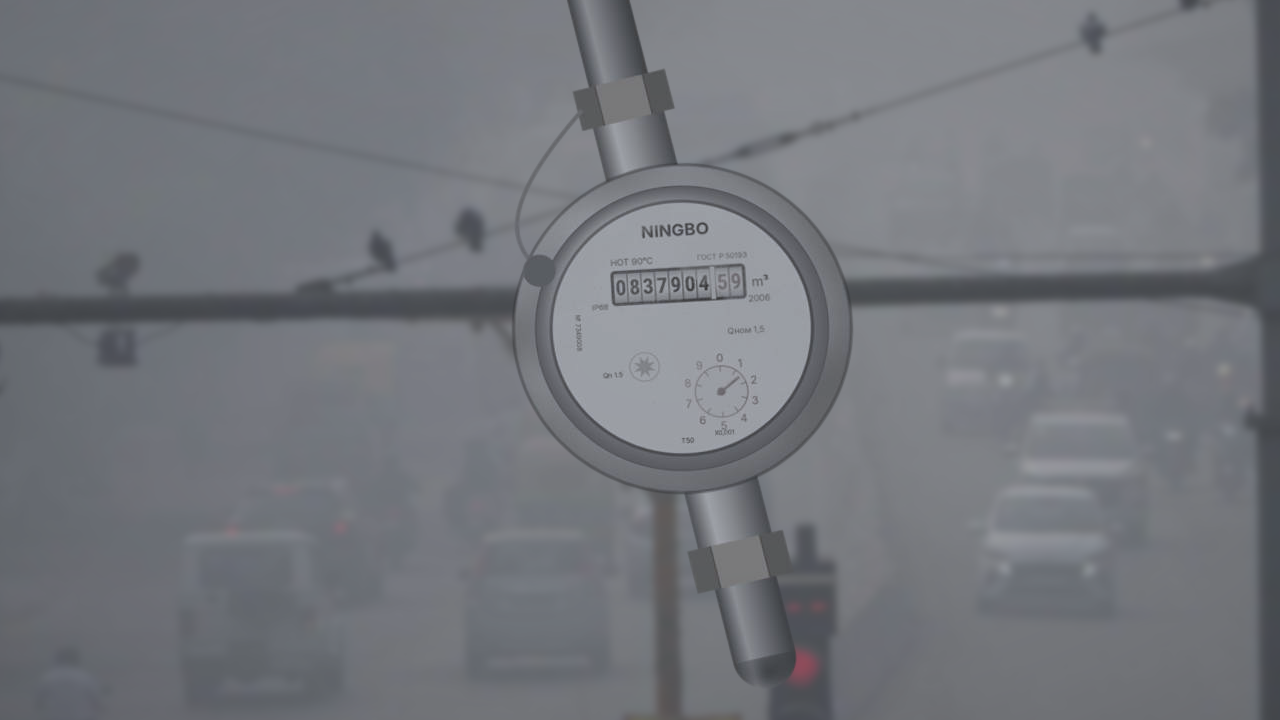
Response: m³ 837904.591
